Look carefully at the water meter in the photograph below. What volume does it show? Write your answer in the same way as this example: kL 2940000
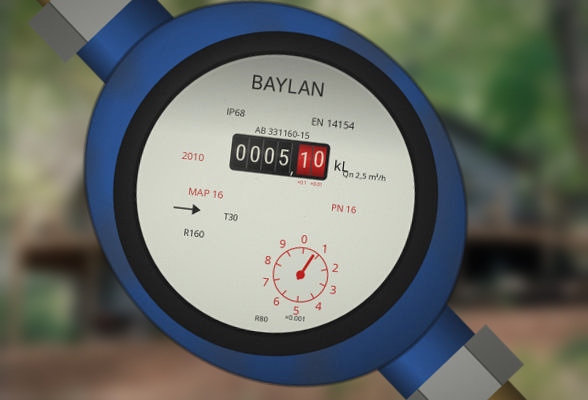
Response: kL 5.100
